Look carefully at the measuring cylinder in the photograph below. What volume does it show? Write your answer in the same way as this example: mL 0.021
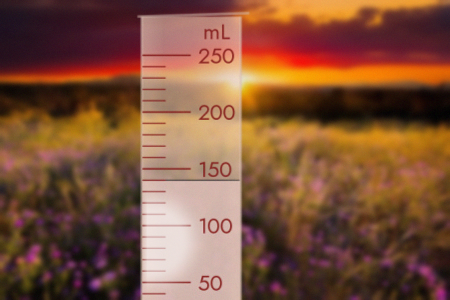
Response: mL 140
